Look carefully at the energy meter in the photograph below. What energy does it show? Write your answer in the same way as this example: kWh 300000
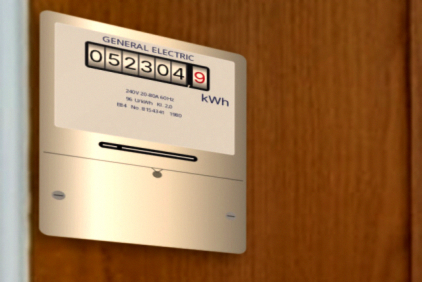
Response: kWh 52304.9
